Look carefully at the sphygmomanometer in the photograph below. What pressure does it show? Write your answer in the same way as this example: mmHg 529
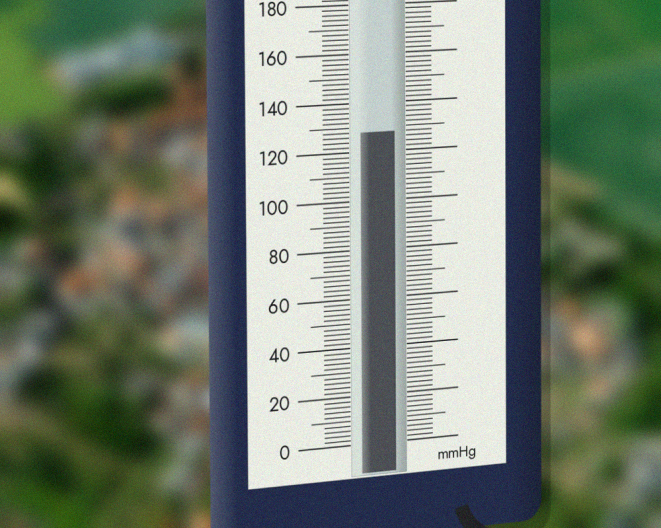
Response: mmHg 128
